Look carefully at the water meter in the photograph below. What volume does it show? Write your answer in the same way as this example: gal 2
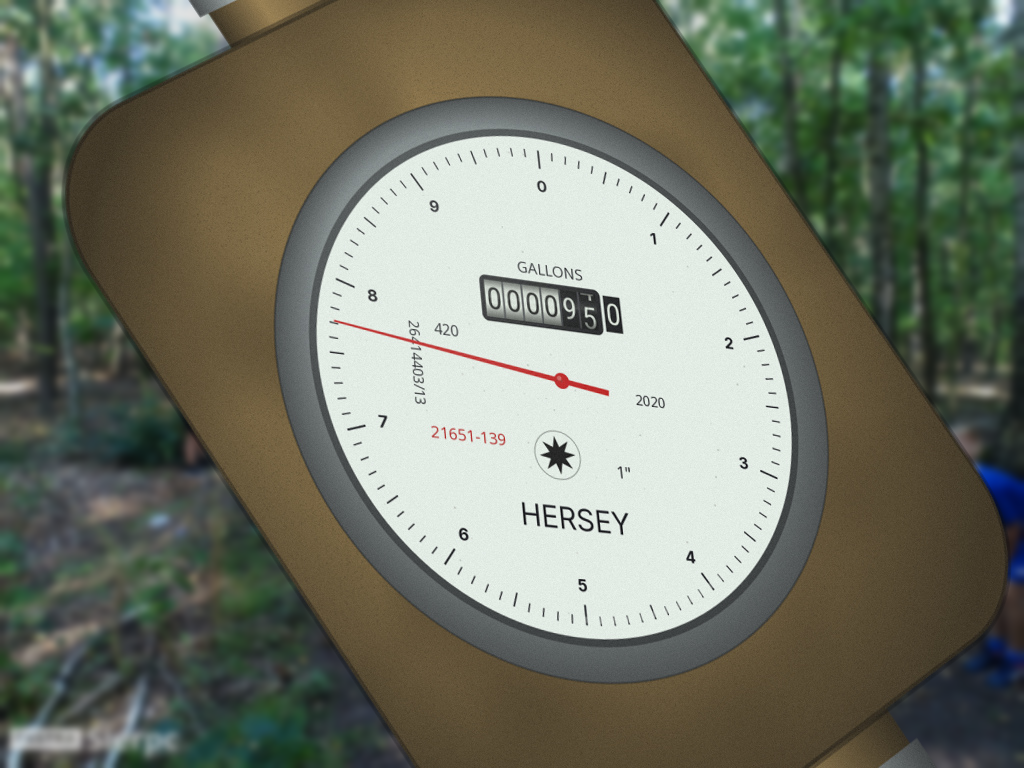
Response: gal 947.7
